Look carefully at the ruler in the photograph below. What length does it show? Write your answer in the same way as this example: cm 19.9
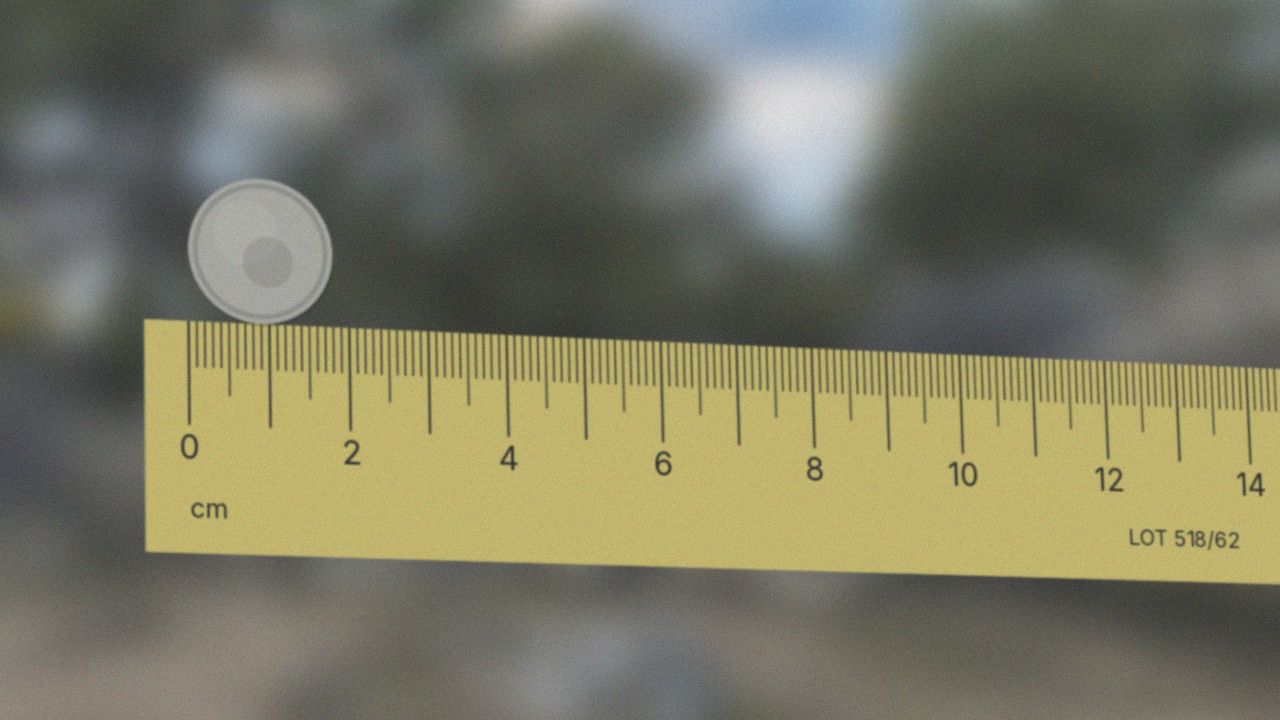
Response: cm 1.8
